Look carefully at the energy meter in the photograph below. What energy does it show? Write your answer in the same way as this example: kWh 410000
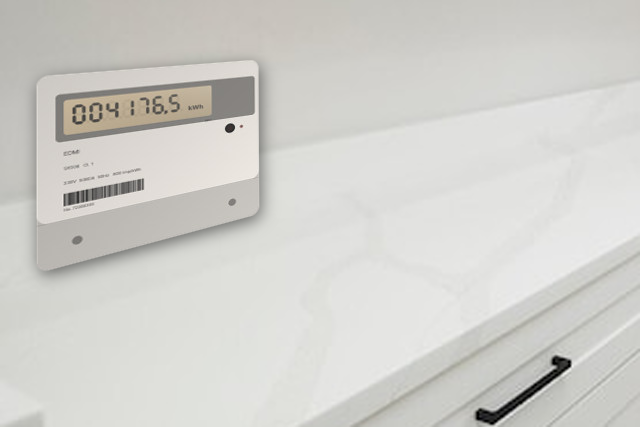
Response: kWh 4176.5
